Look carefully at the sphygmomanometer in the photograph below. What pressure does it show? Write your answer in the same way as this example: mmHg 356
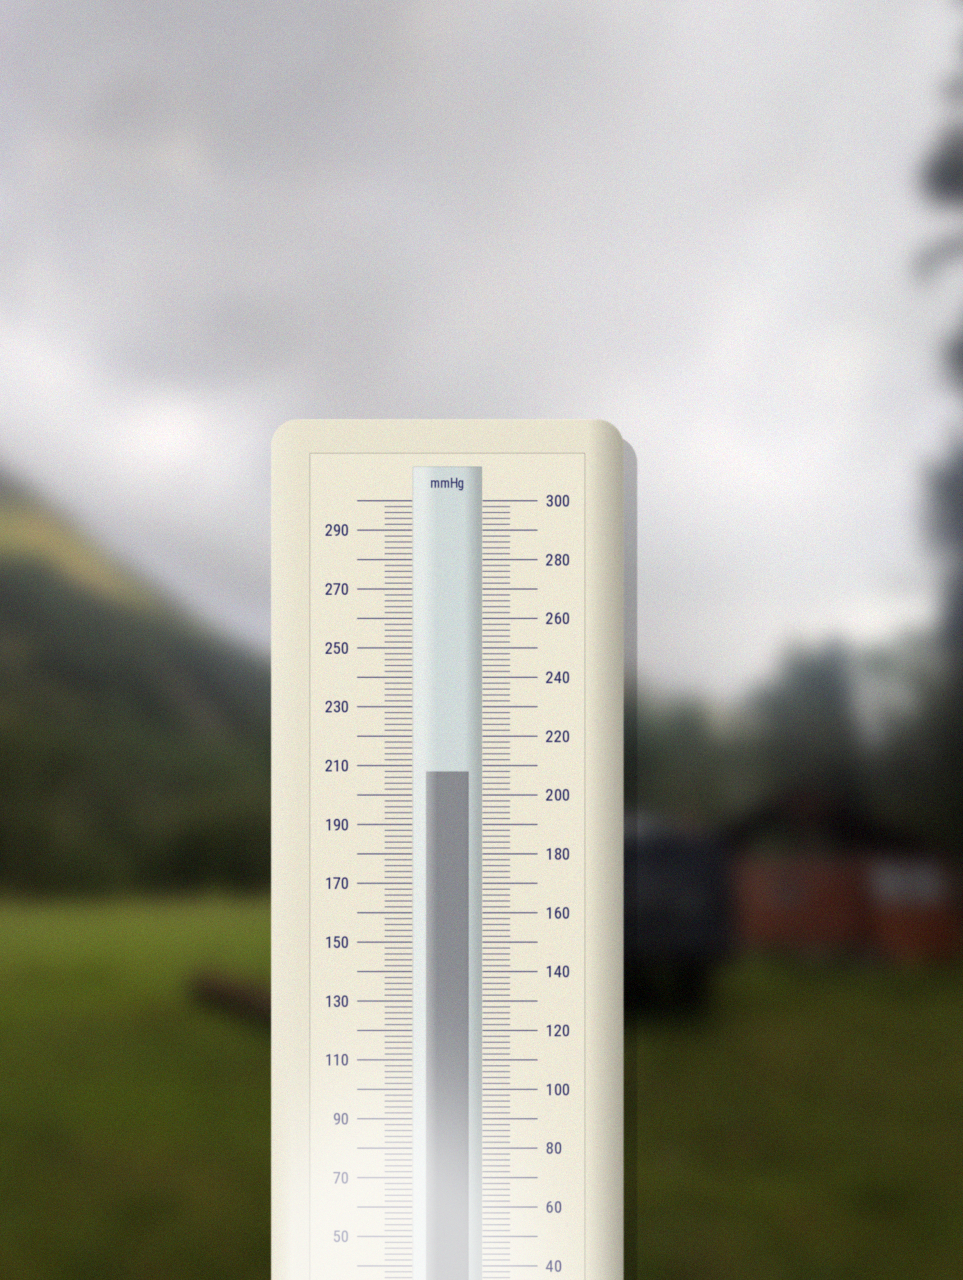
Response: mmHg 208
